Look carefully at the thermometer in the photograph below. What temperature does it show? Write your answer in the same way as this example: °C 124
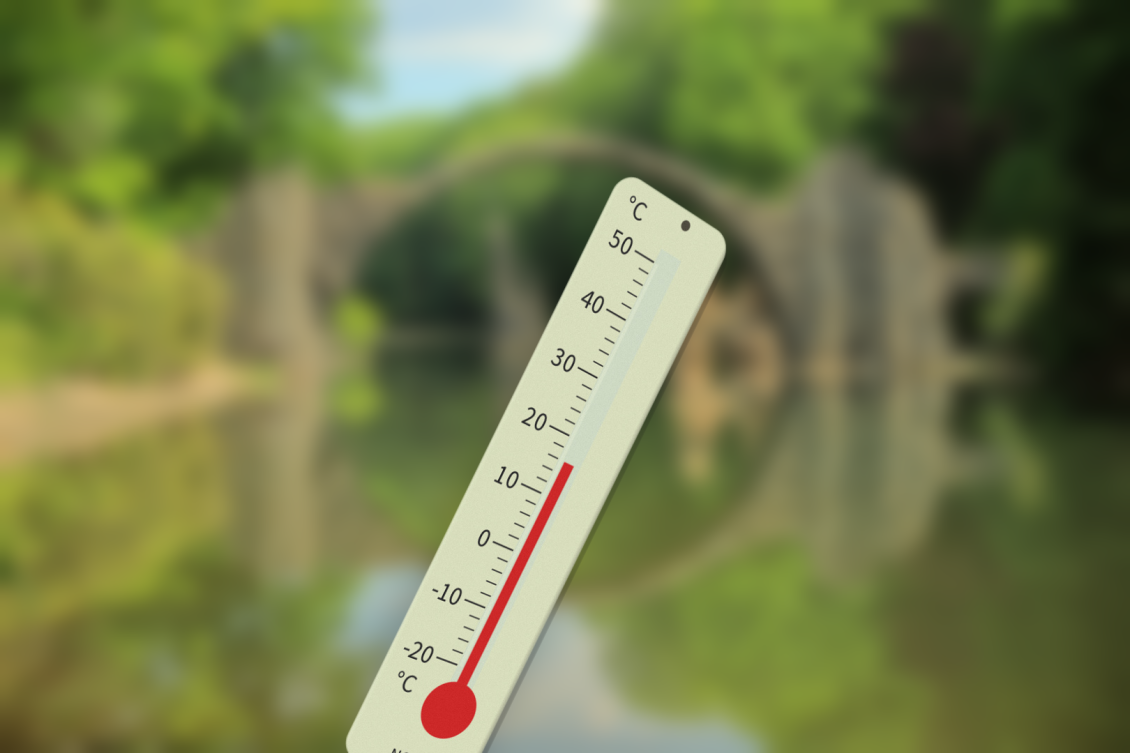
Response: °C 16
